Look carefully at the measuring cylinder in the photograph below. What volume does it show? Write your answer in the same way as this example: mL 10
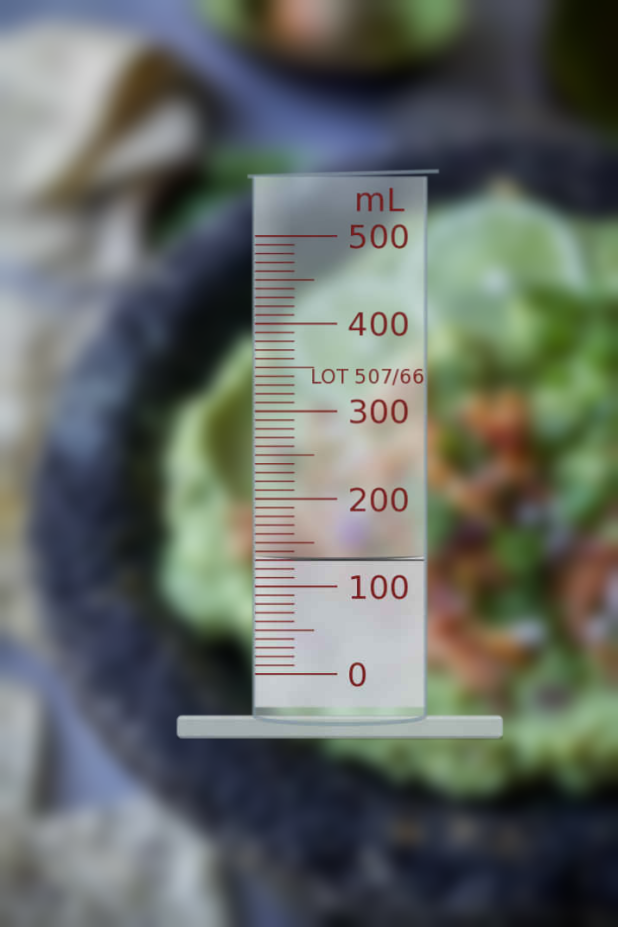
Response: mL 130
